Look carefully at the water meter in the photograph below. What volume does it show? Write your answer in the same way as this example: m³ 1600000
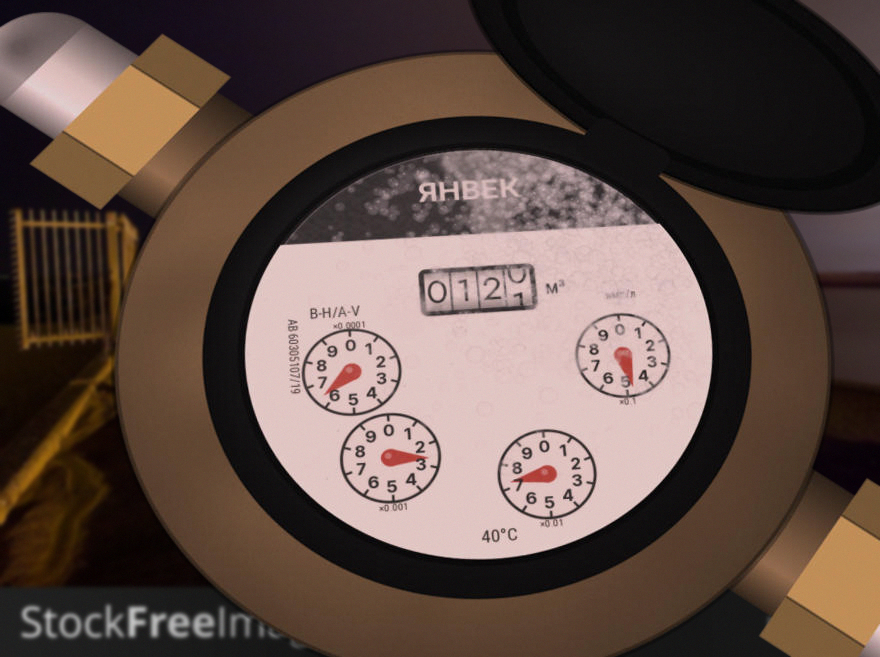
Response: m³ 120.4726
